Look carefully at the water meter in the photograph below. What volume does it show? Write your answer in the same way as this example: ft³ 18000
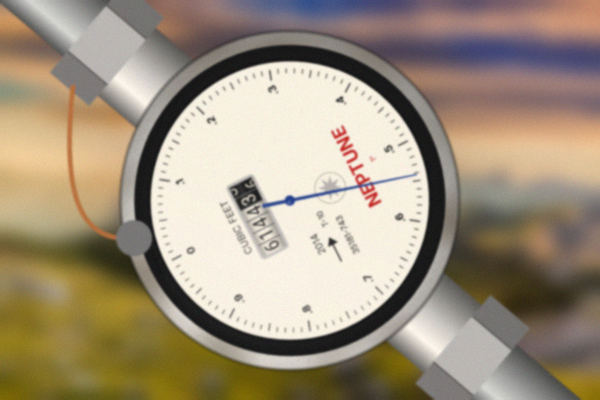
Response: ft³ 614435.54
